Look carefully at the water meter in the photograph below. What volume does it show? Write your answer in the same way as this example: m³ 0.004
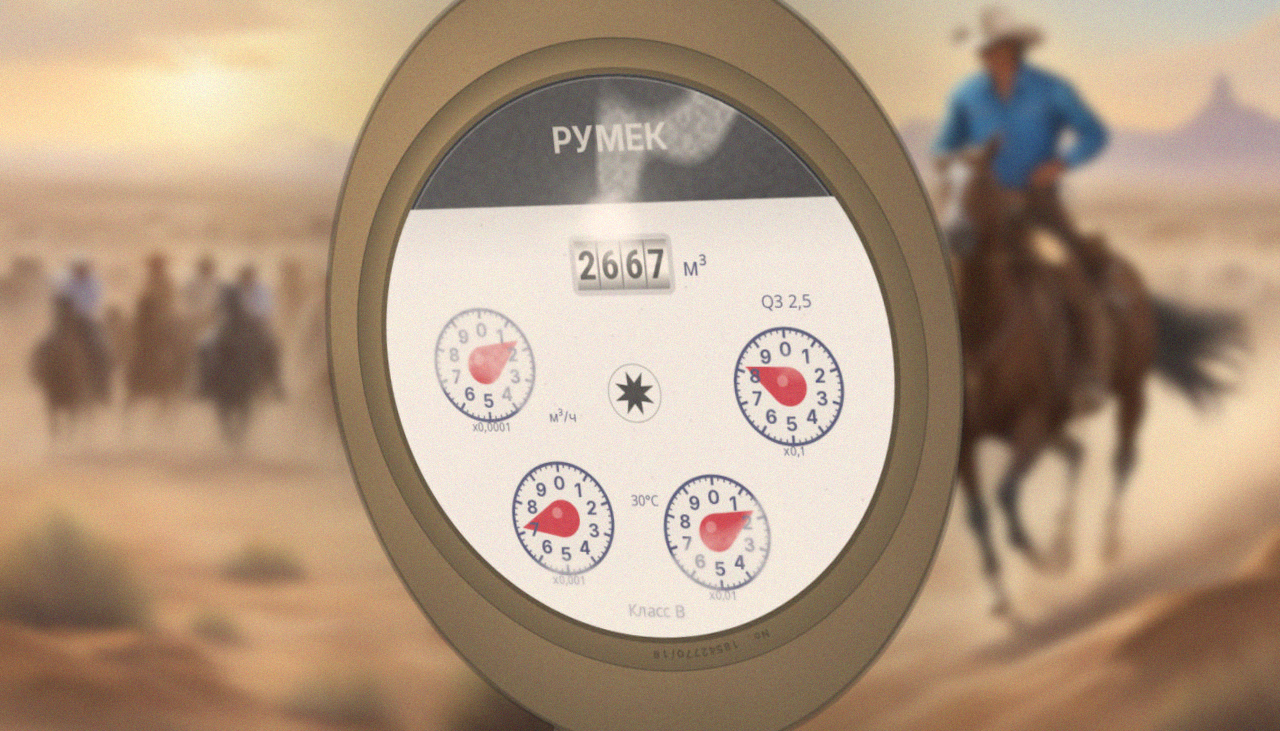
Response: m³ 2667.8171
